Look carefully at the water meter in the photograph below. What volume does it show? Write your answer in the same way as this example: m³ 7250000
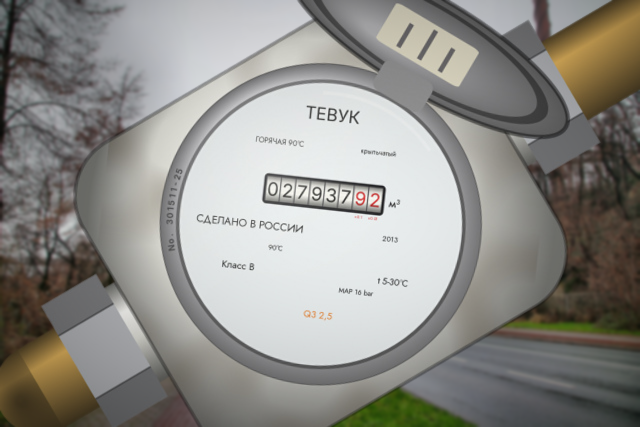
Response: m³ 27937.92
